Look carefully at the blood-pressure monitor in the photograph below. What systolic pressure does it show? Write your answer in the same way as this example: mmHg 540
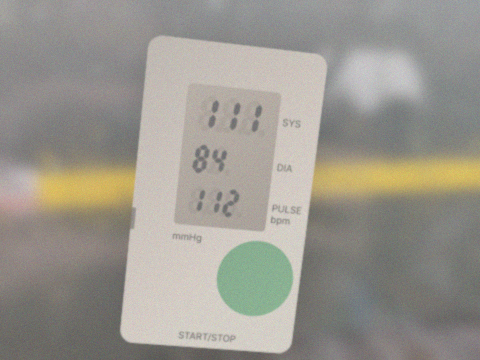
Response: mmHg 111
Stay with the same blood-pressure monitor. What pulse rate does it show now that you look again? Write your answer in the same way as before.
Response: bpm 112
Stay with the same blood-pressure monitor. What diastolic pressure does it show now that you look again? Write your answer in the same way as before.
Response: mmHg 84
